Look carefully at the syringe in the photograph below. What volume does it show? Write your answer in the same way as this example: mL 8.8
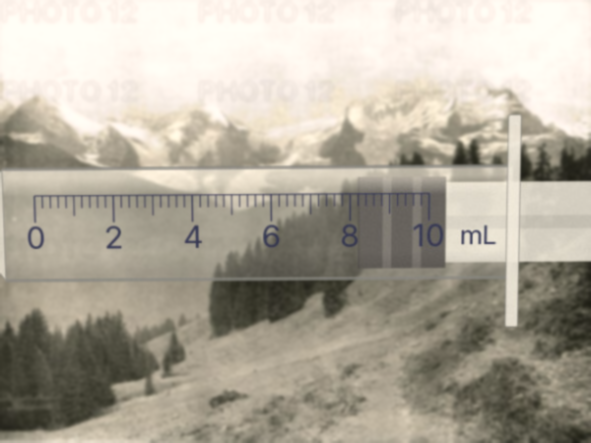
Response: mL 8.2
